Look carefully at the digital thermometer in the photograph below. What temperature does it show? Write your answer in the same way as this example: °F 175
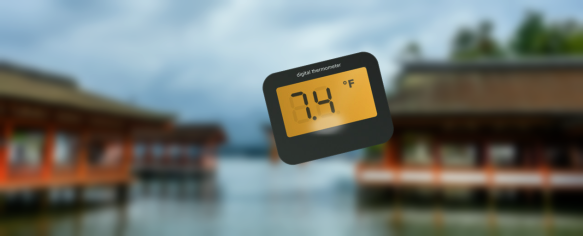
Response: °F 7.4
